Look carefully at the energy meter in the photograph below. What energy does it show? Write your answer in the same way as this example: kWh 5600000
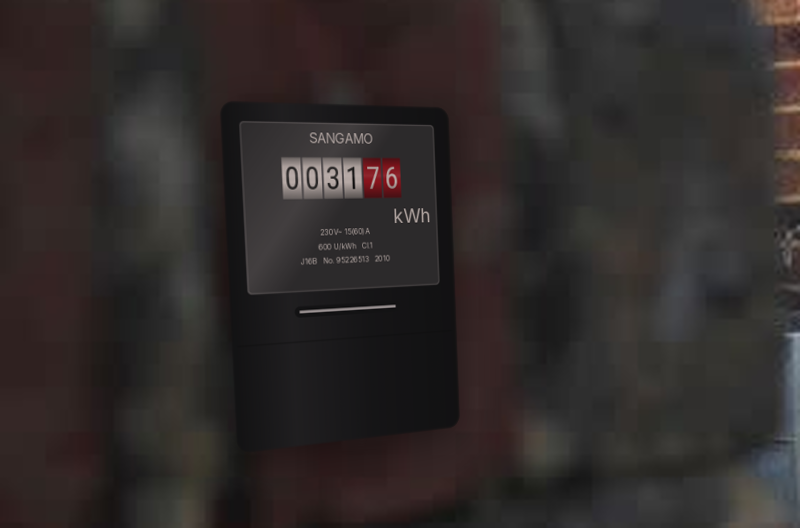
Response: kWh 31.76
